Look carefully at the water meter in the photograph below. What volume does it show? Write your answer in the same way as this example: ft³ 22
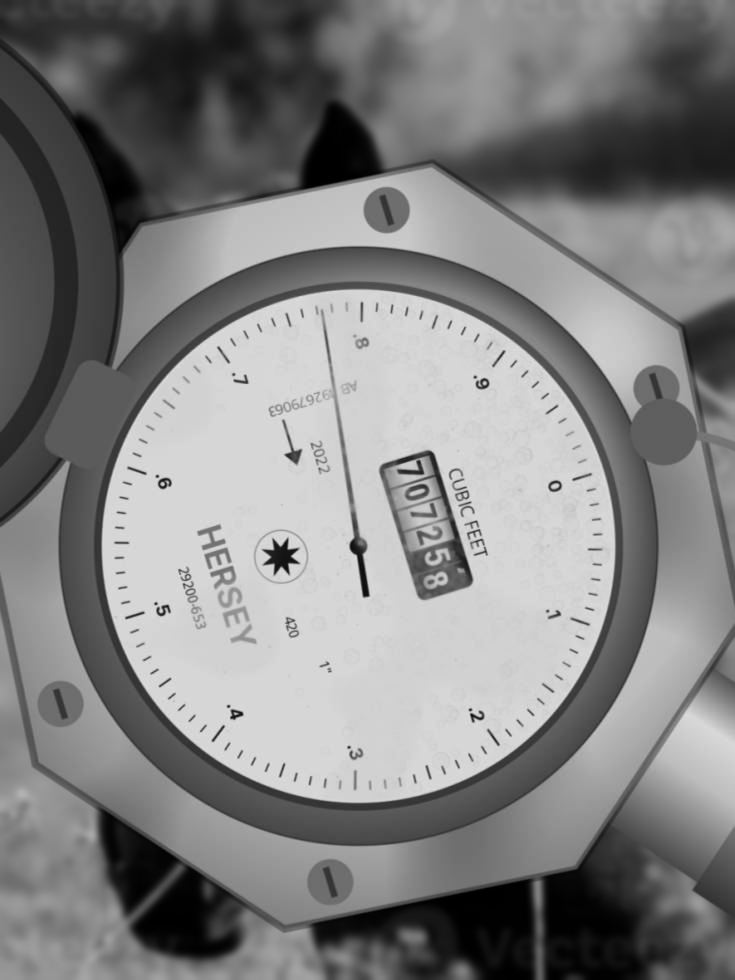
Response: ft³ 707257.77
